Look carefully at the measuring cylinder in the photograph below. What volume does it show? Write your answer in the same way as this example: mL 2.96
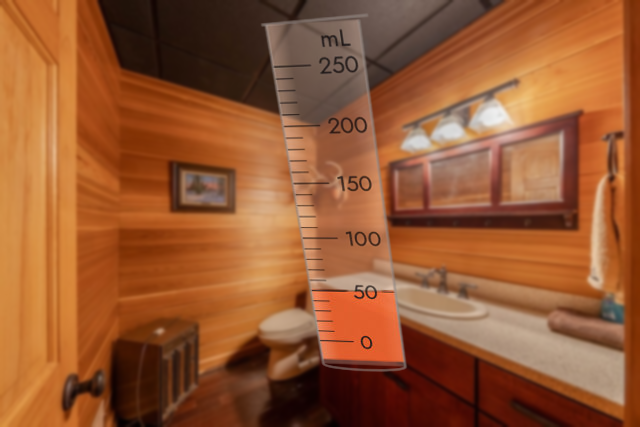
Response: mL 50
